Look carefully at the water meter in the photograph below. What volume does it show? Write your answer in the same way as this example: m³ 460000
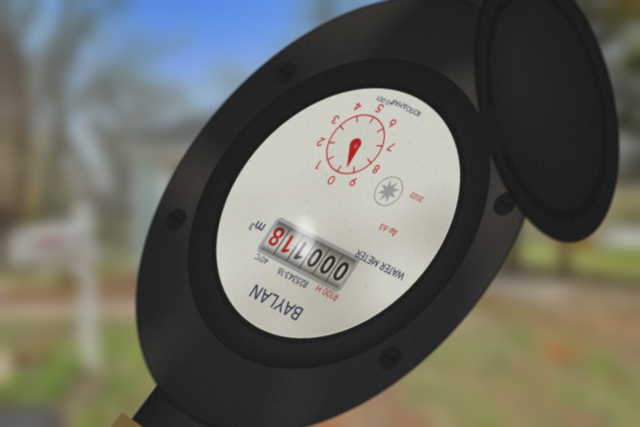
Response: m³ 1.179
